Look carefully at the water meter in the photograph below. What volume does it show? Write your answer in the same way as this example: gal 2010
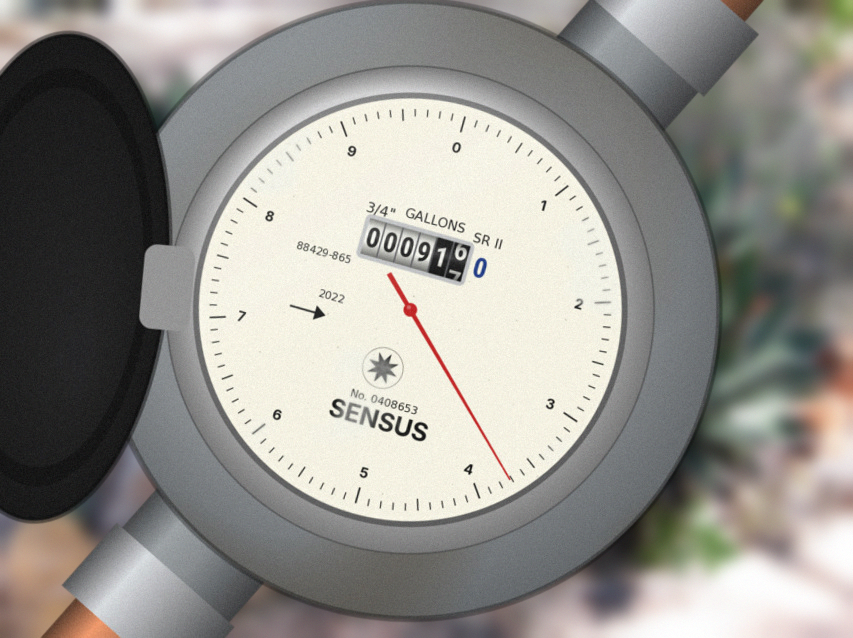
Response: gal 9163.7
